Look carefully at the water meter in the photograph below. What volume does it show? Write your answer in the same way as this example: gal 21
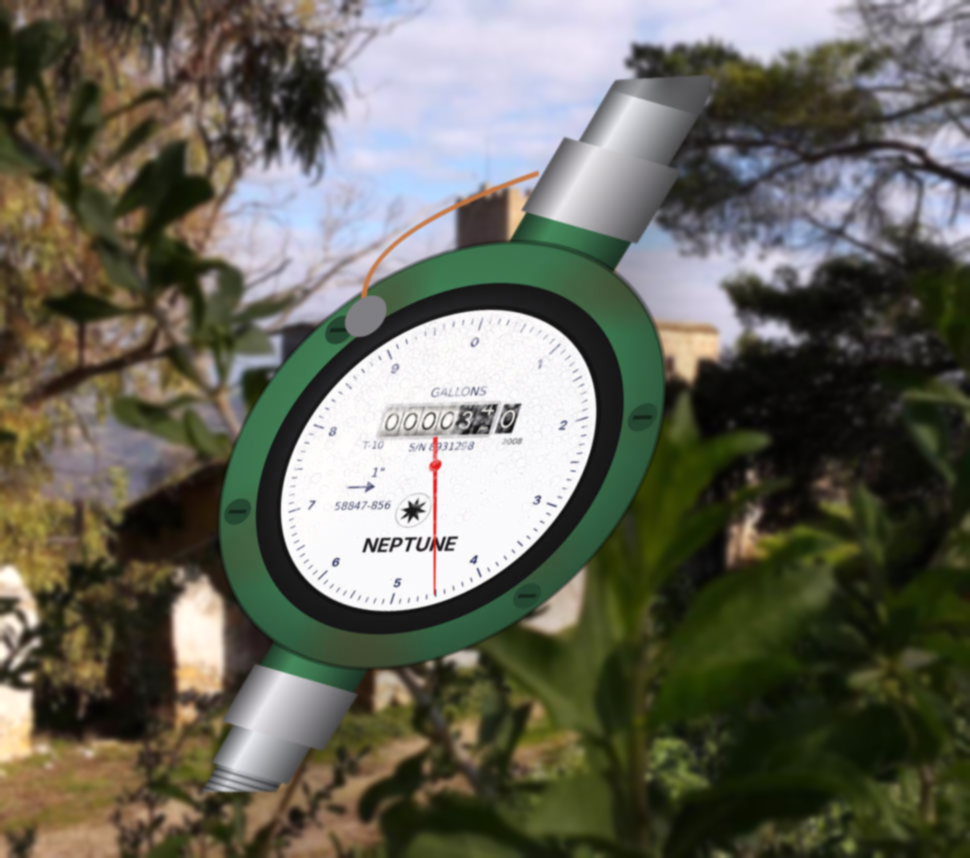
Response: gal 344.5
